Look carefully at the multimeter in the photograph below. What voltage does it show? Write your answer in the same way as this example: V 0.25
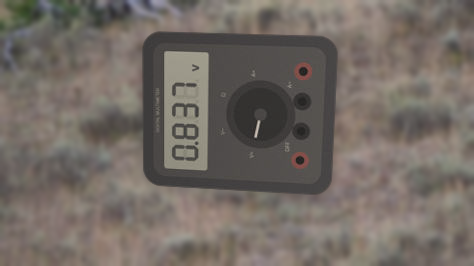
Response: V 0.837
